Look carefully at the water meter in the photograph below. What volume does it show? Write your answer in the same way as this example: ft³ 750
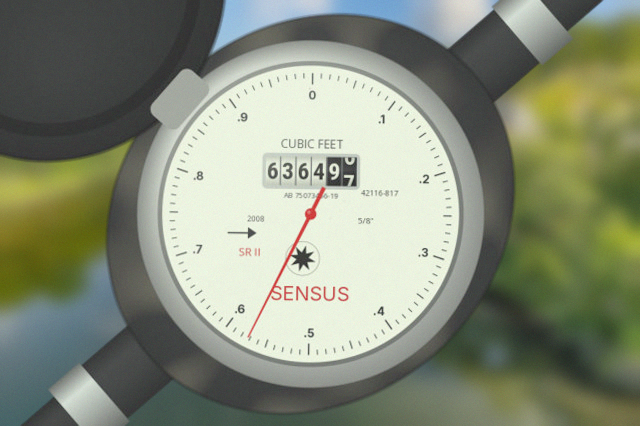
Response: ft³ 636496.57
